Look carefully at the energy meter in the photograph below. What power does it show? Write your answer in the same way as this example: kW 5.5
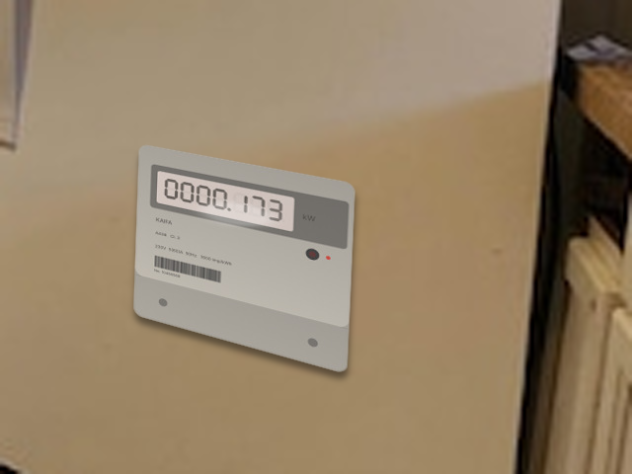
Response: kW 0.173
